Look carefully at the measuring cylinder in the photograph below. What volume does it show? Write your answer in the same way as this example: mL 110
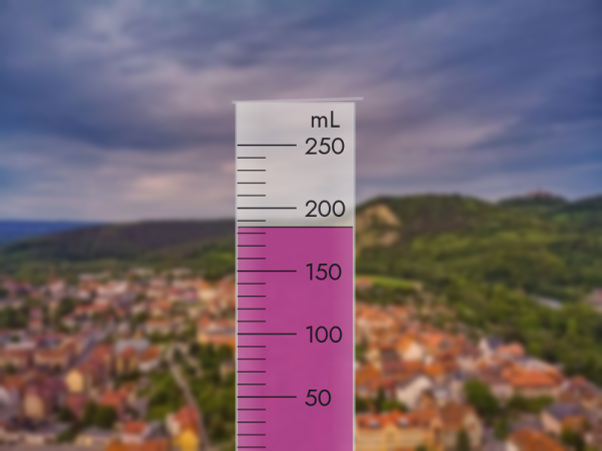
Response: mL 185
